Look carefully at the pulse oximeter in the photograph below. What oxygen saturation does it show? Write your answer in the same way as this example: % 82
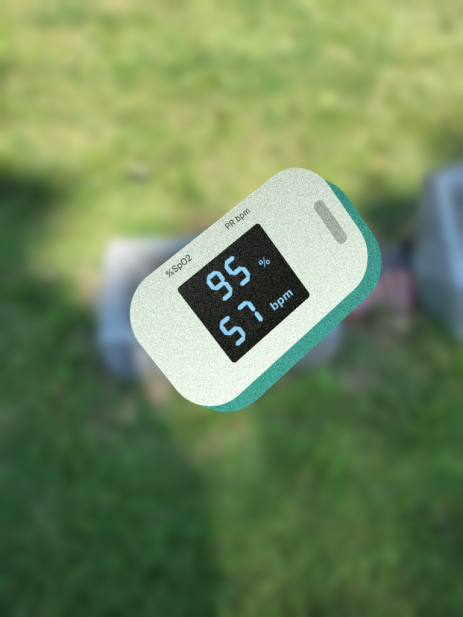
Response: % 95
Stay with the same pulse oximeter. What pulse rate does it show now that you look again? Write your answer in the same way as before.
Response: bpm 57
